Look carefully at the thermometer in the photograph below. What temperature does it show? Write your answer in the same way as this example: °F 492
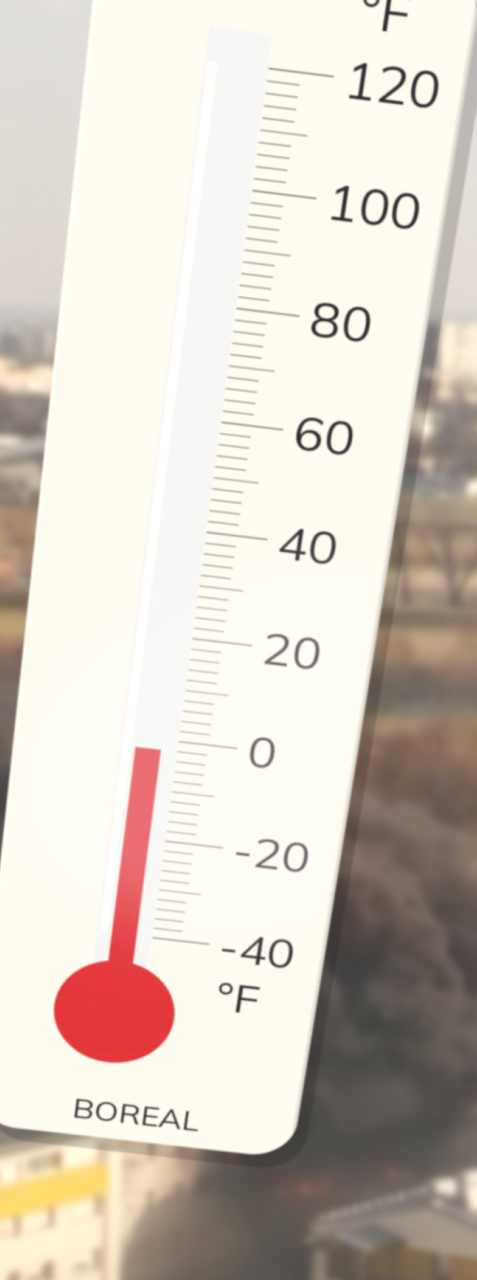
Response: °F -2
